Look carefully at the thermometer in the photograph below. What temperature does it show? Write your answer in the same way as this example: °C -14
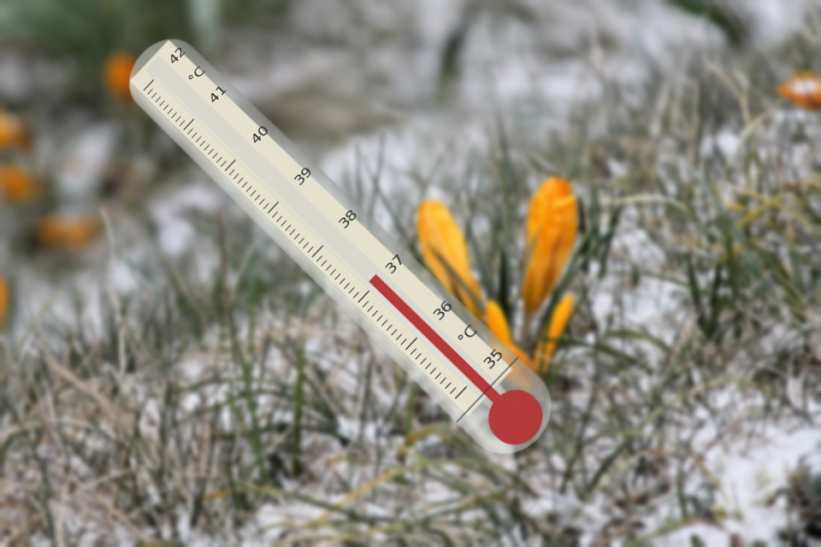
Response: °C 37.1
